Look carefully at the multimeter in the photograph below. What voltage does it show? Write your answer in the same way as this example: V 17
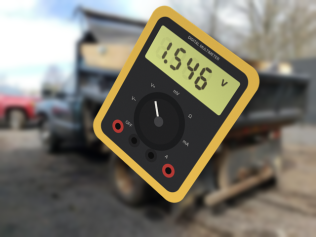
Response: V 1.546
